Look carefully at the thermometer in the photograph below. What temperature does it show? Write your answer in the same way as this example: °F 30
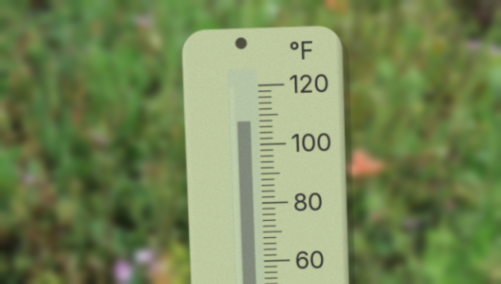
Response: °F 108
